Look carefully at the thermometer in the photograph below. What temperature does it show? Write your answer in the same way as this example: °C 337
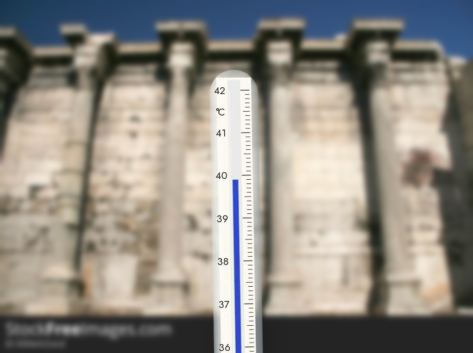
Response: °C 39.9
